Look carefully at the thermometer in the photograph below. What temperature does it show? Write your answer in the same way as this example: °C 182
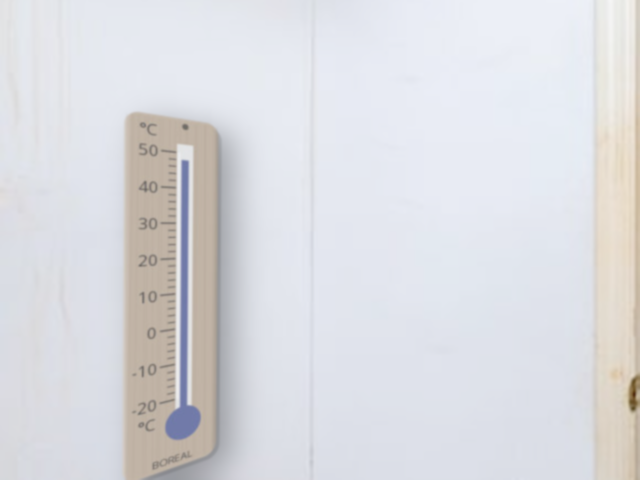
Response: °C 48
